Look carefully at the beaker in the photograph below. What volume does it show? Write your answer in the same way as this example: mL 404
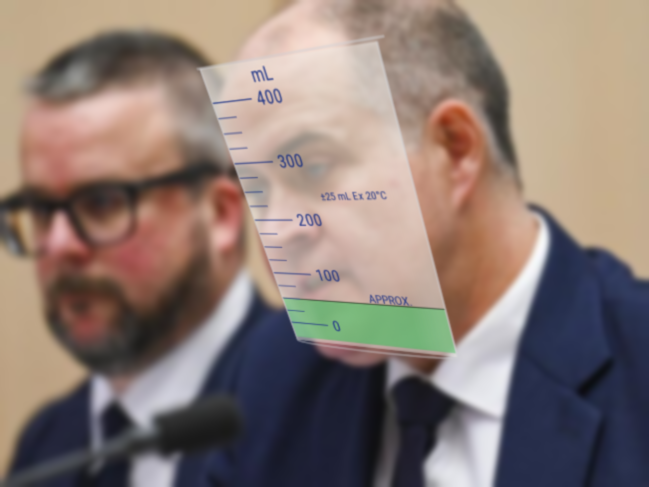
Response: mL 50
